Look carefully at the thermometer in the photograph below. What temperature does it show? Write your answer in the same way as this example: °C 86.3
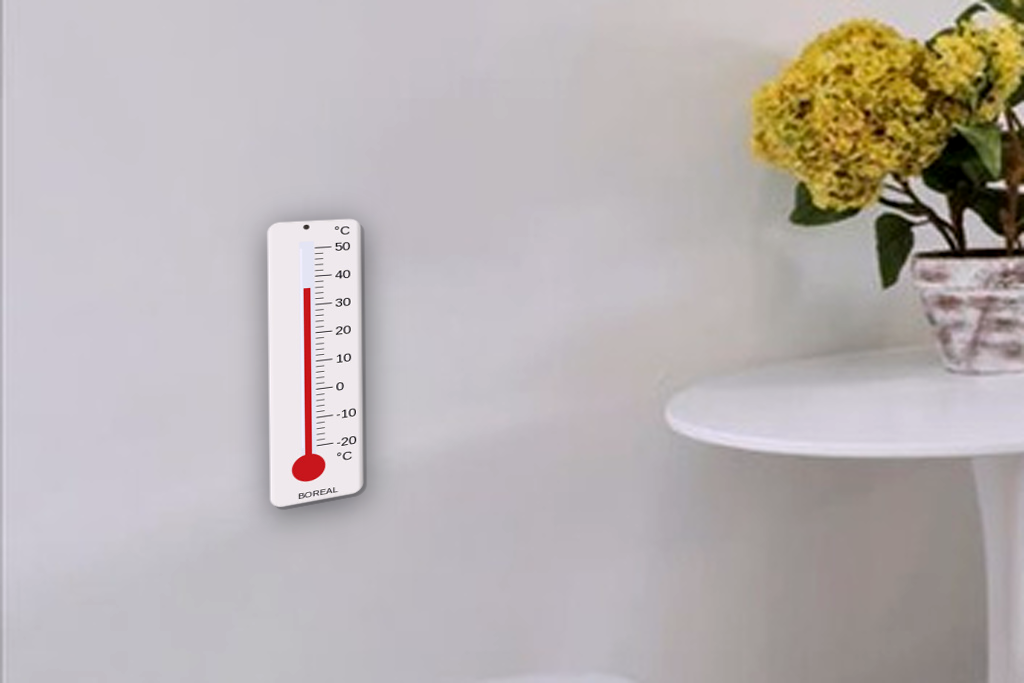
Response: °C 36
